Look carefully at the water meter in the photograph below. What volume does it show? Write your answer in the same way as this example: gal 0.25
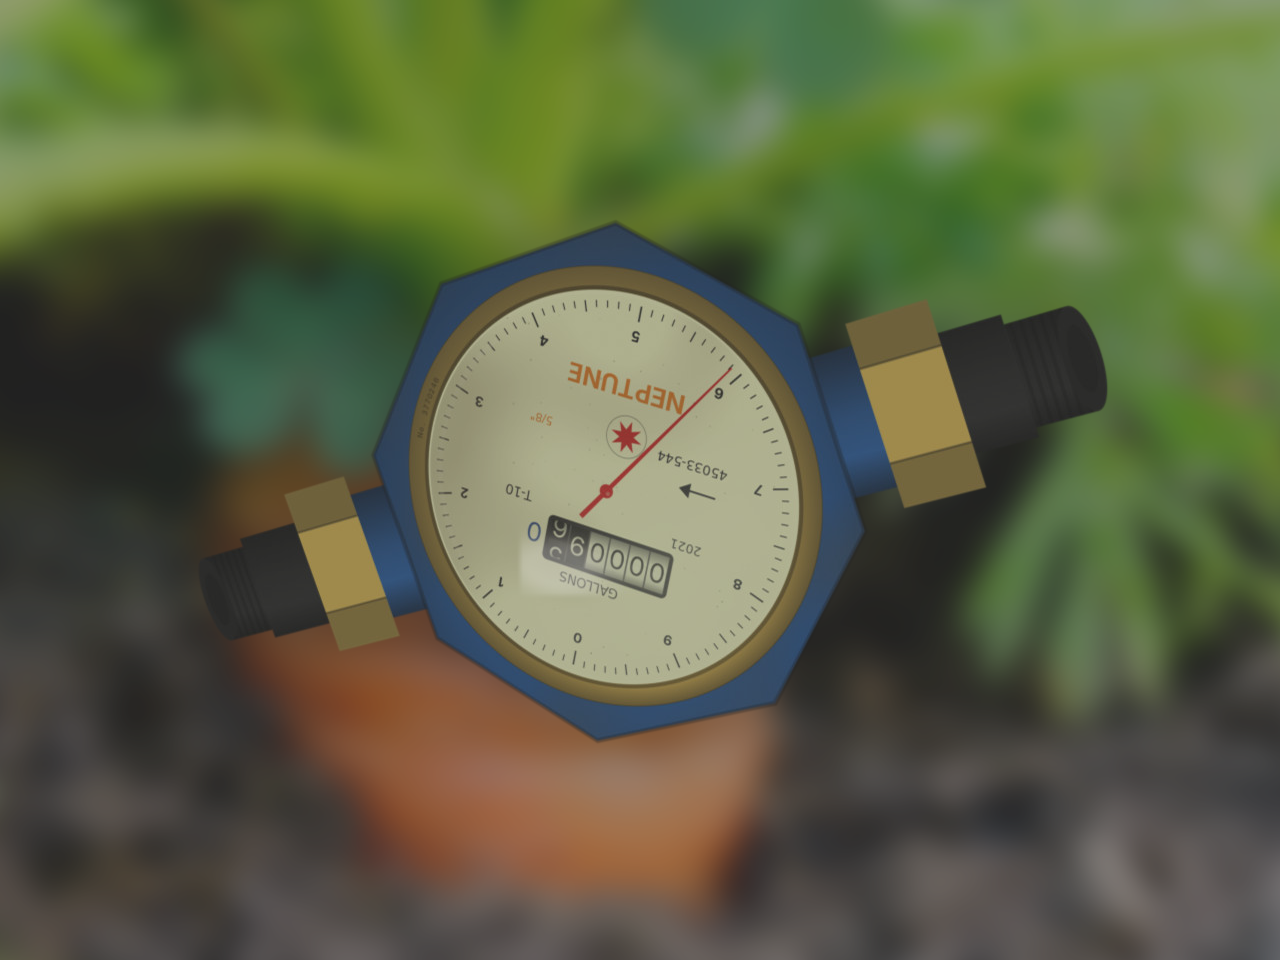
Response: gal 955.9
